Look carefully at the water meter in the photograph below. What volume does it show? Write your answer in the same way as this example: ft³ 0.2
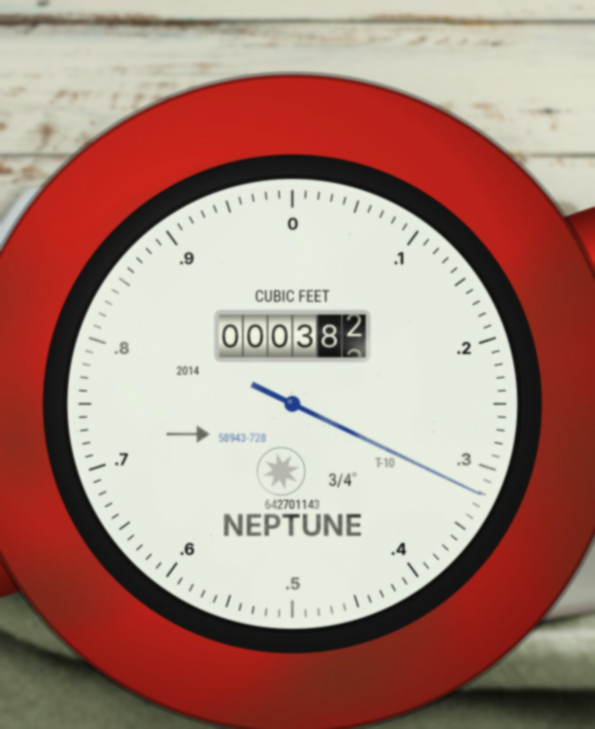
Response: ft³ 382.32
